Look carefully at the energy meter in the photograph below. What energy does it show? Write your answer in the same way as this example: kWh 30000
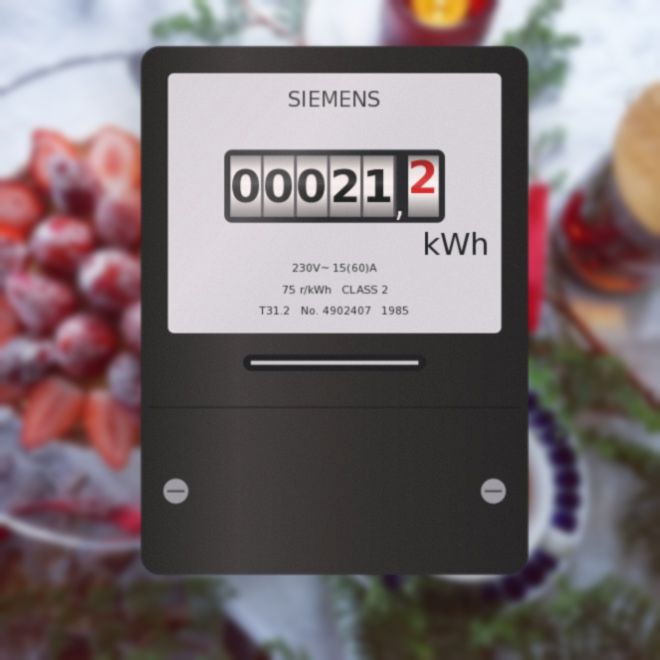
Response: kWh 21.2
